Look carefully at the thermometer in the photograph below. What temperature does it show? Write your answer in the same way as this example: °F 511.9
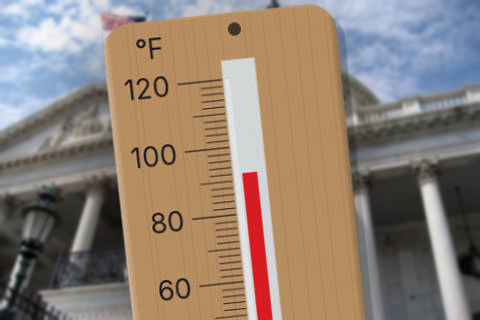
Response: °F 92
